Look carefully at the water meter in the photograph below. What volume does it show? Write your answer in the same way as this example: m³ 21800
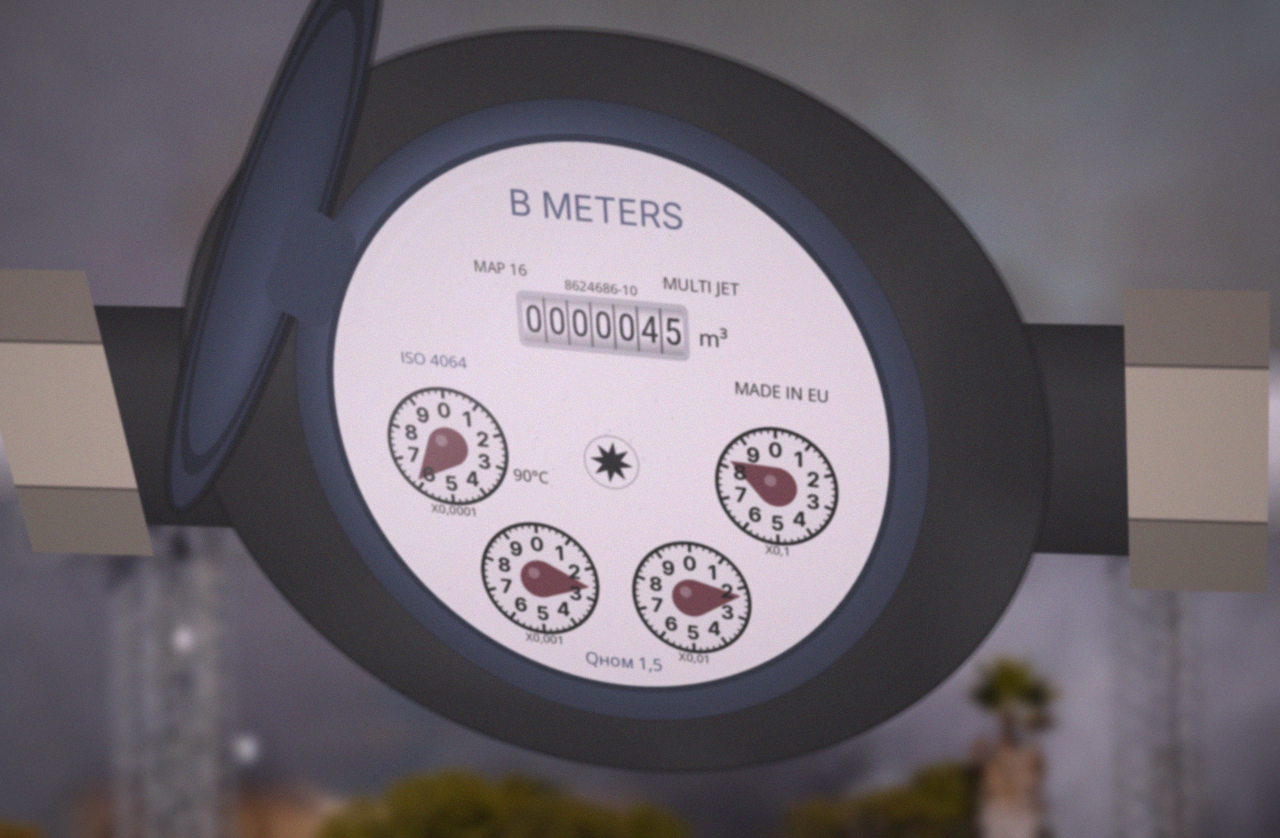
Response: m³ 45.8226
